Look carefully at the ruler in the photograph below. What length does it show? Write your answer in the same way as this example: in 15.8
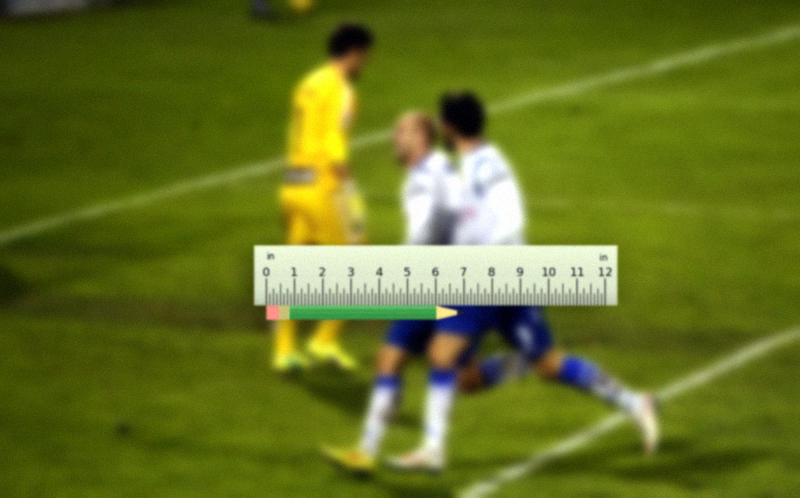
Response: in 7
